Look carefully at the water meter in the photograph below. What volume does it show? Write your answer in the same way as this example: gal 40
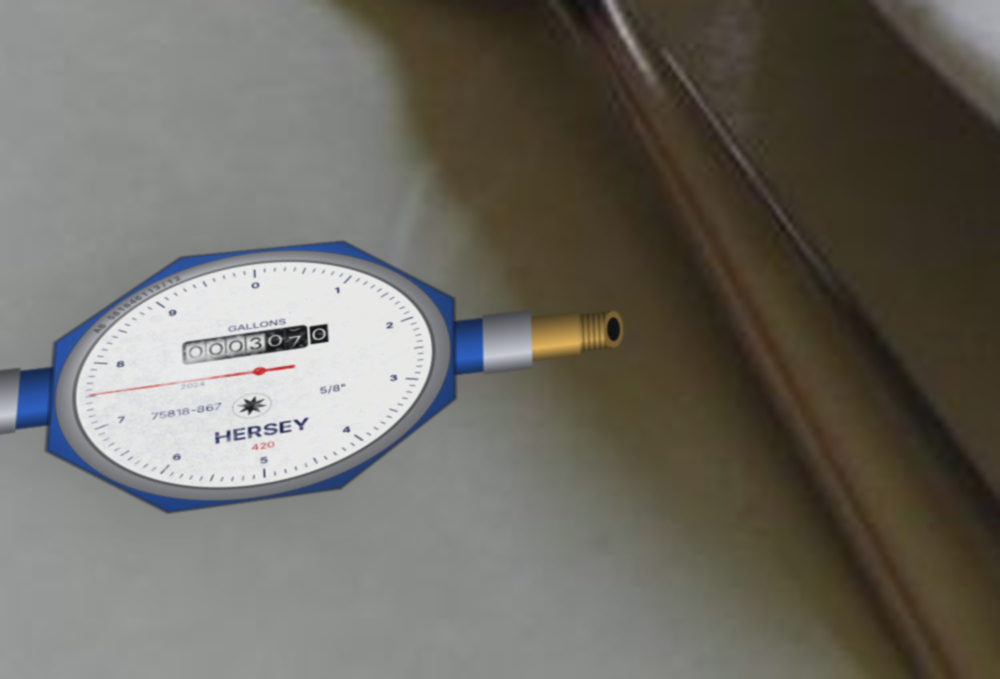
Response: gal 3067.5
